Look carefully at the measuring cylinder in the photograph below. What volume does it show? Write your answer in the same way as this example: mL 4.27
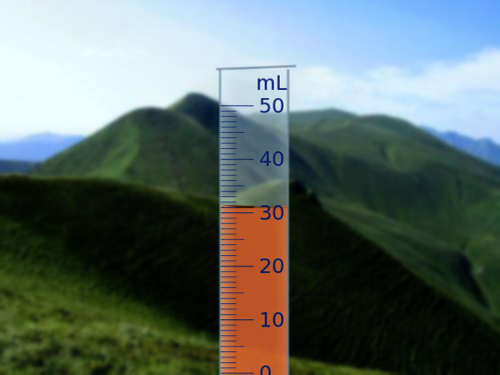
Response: mL 31
